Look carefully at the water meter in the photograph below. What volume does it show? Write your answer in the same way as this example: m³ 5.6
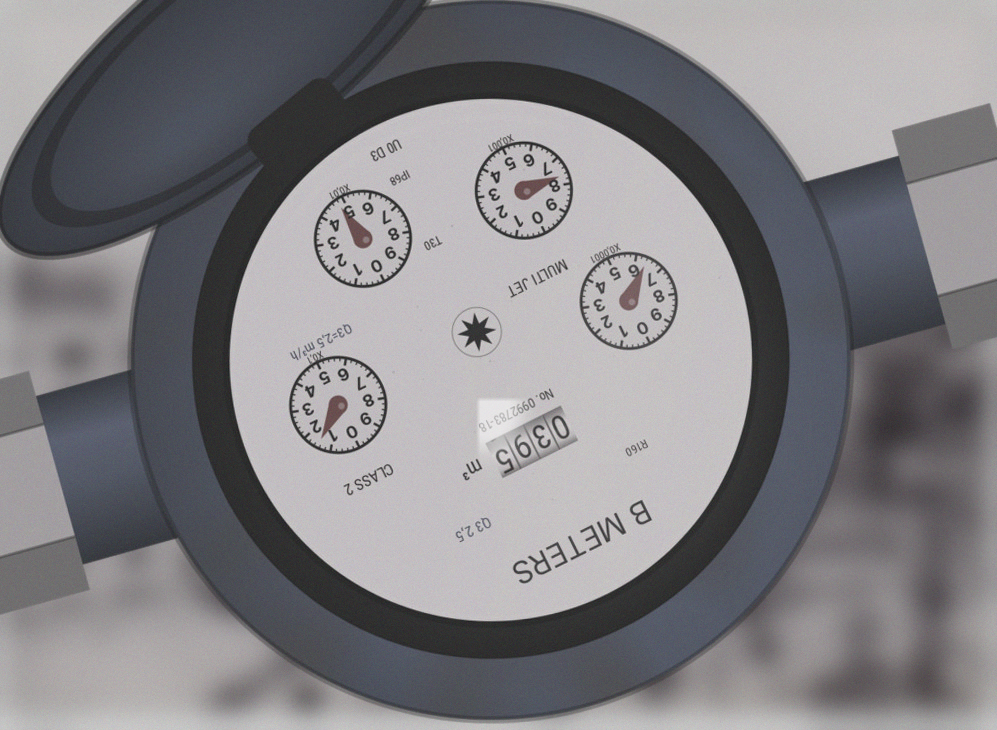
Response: m³ 395.1476
